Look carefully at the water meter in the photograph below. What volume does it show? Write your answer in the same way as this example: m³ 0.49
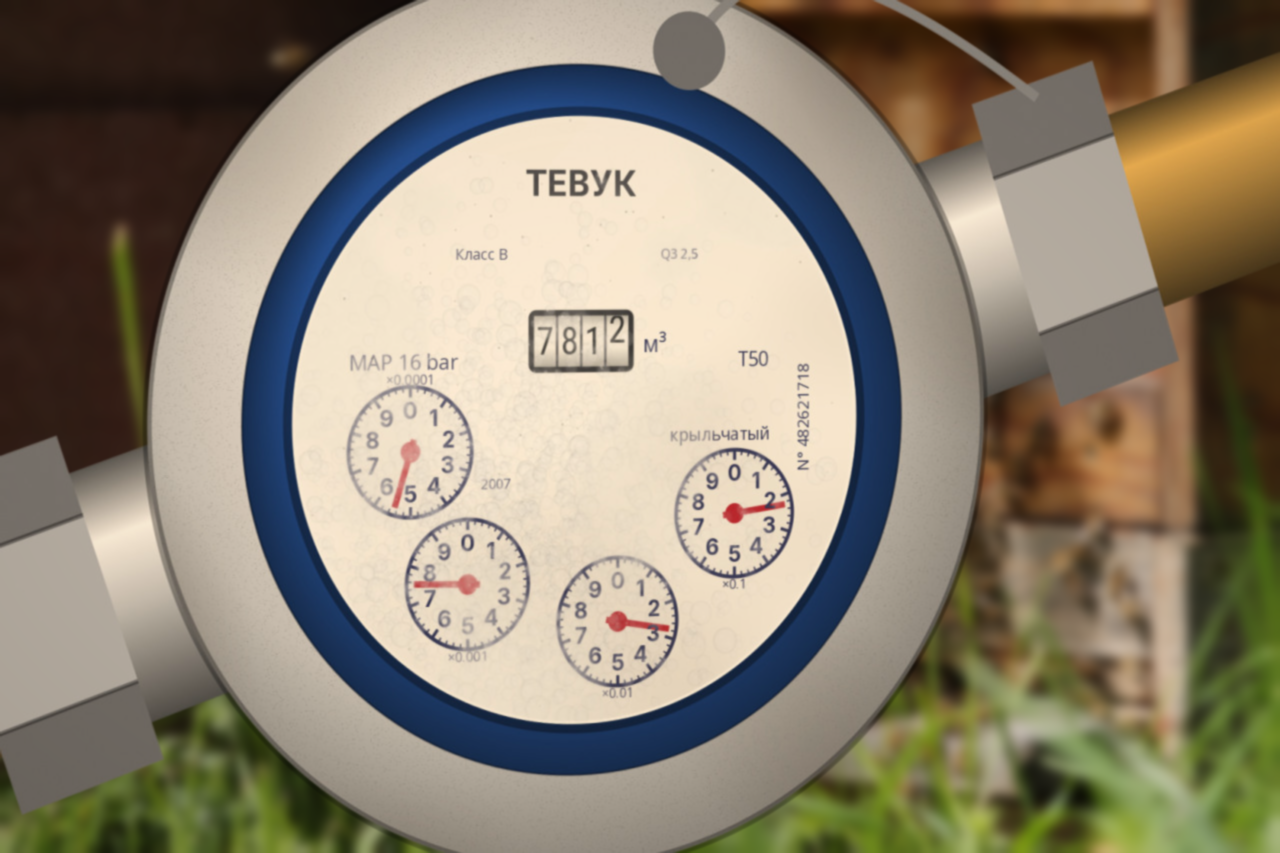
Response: m³ 7812.2275
